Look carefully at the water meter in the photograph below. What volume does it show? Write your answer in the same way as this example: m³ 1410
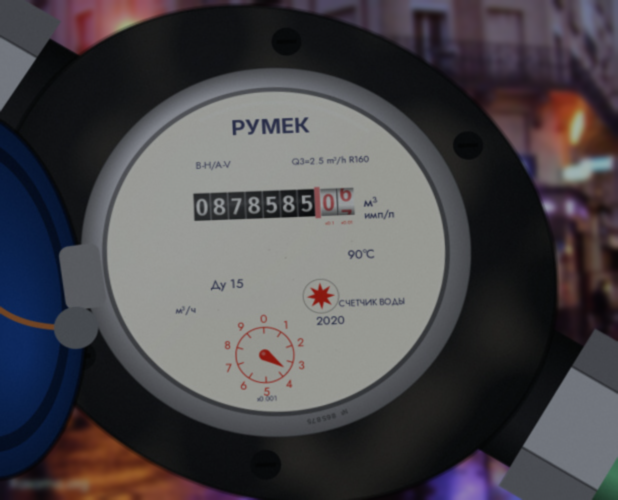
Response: m³ 878585.063
